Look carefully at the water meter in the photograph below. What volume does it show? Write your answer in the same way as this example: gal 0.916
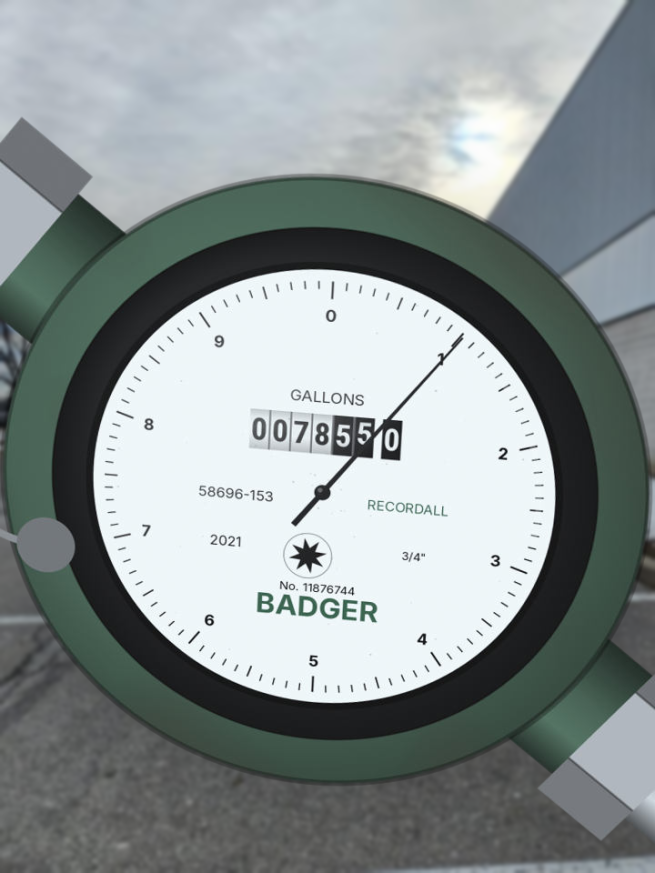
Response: gal 78551.0
